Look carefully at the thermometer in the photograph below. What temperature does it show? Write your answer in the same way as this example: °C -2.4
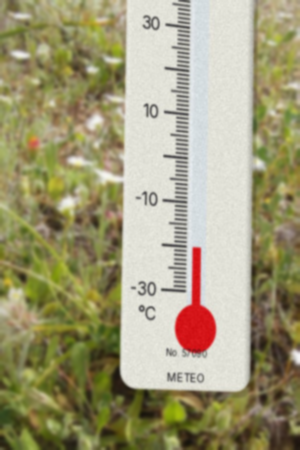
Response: °C -20
